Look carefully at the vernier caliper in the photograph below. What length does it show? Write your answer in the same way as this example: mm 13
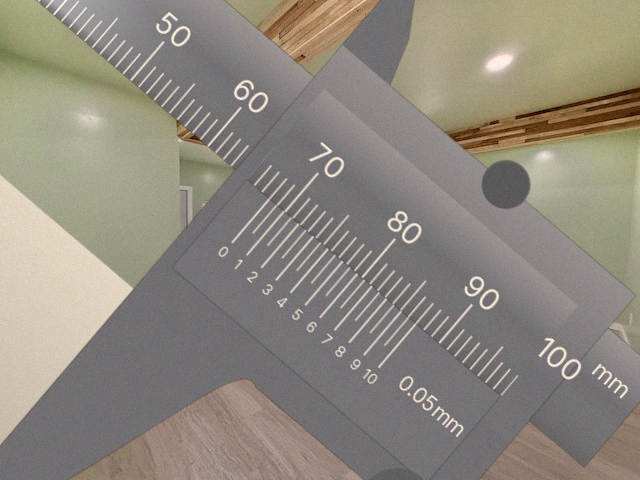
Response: mm 68.0
